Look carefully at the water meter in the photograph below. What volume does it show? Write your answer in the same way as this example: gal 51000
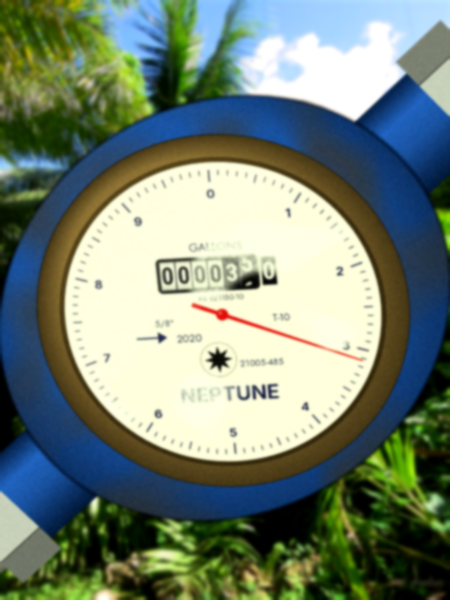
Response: gal 353.1
